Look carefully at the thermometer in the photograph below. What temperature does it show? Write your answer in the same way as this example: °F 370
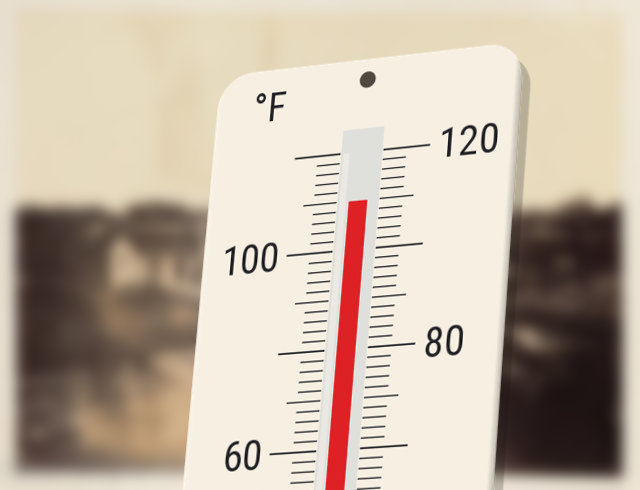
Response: °F 110
